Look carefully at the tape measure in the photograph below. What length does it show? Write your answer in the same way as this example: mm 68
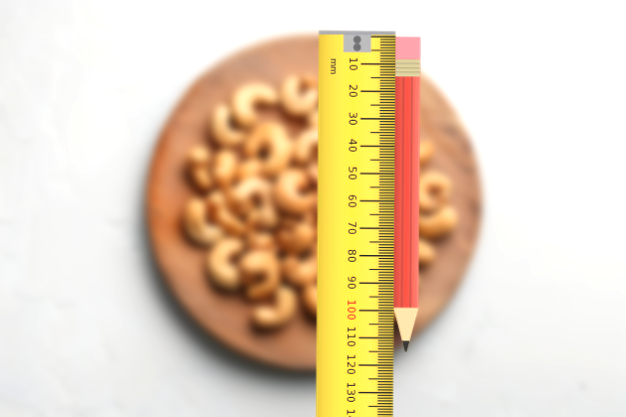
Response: mm 115
